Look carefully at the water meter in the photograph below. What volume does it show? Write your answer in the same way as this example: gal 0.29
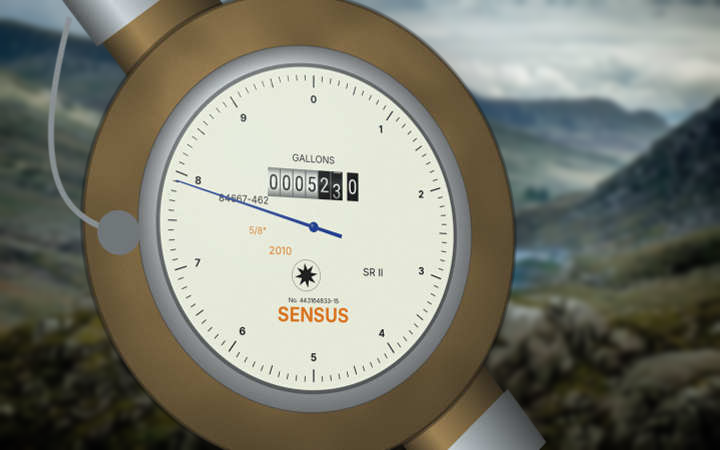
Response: gal 5227.9
